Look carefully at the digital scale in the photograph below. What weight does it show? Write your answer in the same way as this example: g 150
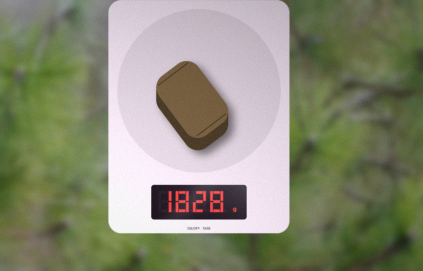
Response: g 1828
